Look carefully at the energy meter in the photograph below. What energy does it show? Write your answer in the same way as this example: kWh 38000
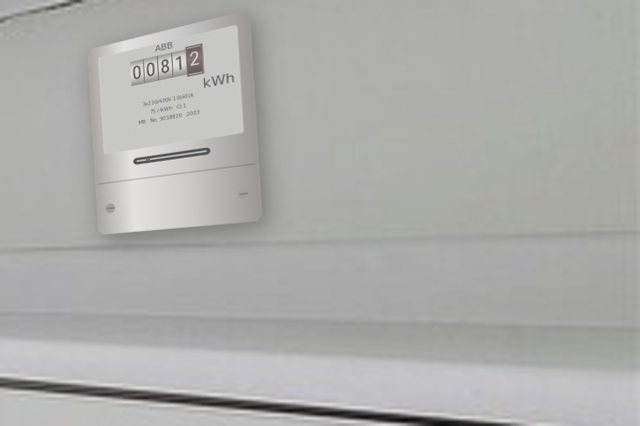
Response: kWh 81.2
